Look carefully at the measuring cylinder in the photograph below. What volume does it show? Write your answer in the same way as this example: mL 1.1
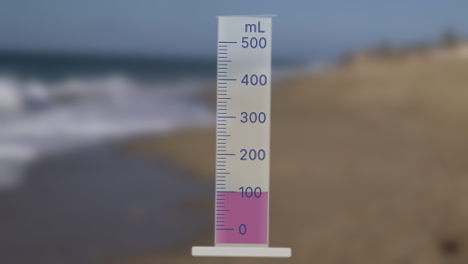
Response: mL 100
